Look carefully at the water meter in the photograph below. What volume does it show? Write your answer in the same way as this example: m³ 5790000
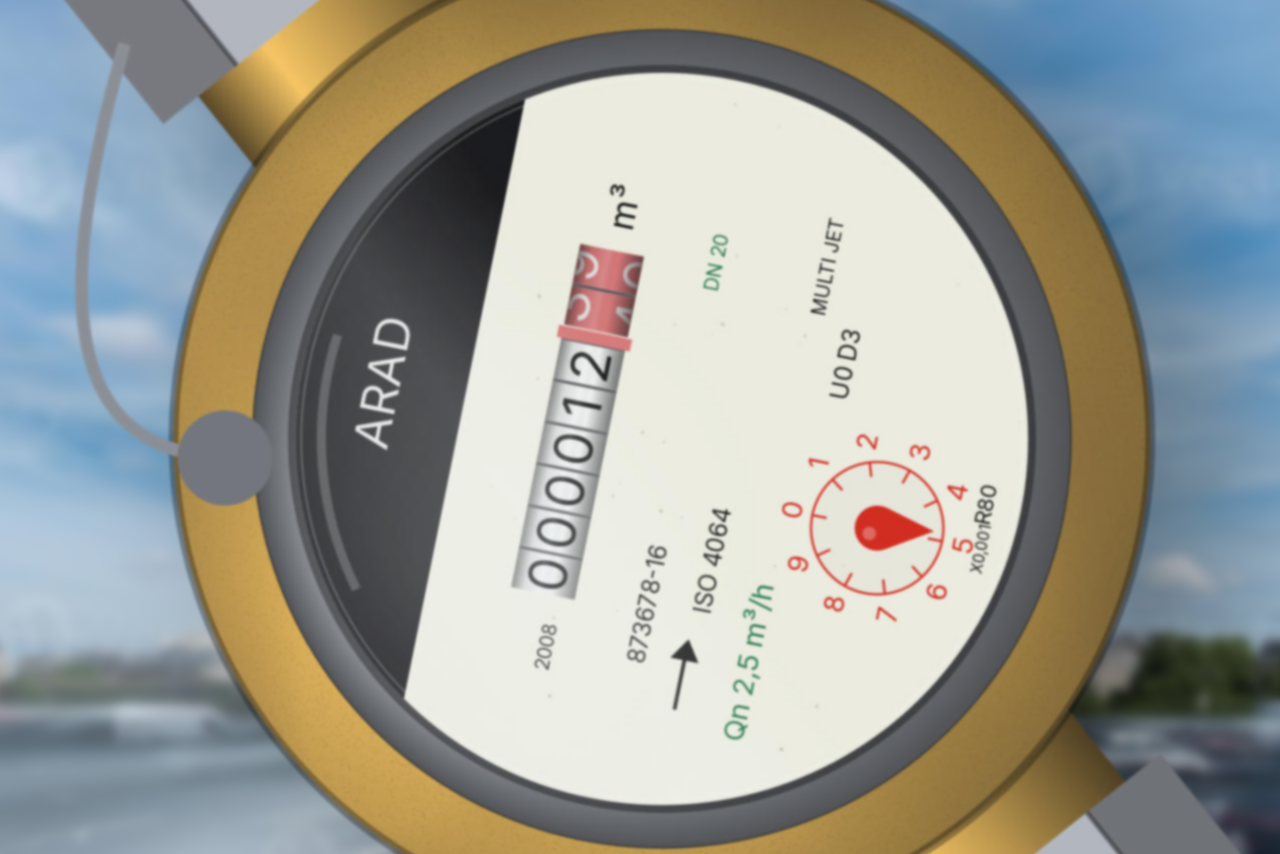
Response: m³ 12.394
